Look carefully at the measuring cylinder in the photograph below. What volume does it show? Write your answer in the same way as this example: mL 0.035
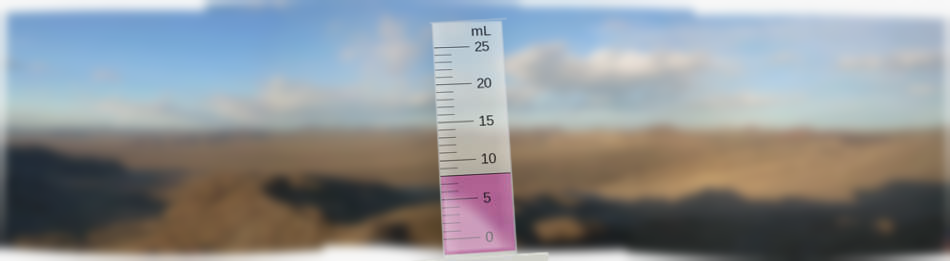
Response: mL 8
